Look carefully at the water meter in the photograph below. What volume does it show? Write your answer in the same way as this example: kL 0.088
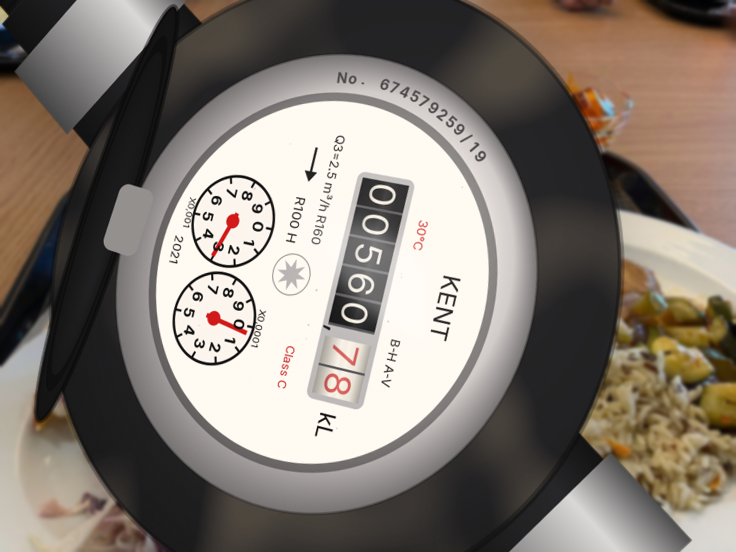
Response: kL 560.7830
